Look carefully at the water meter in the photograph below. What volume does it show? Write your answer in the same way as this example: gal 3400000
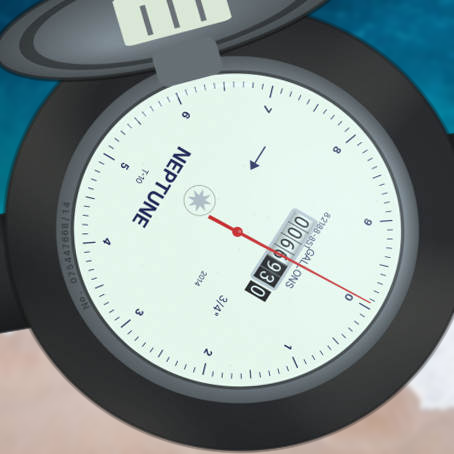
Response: gal 66929.9
